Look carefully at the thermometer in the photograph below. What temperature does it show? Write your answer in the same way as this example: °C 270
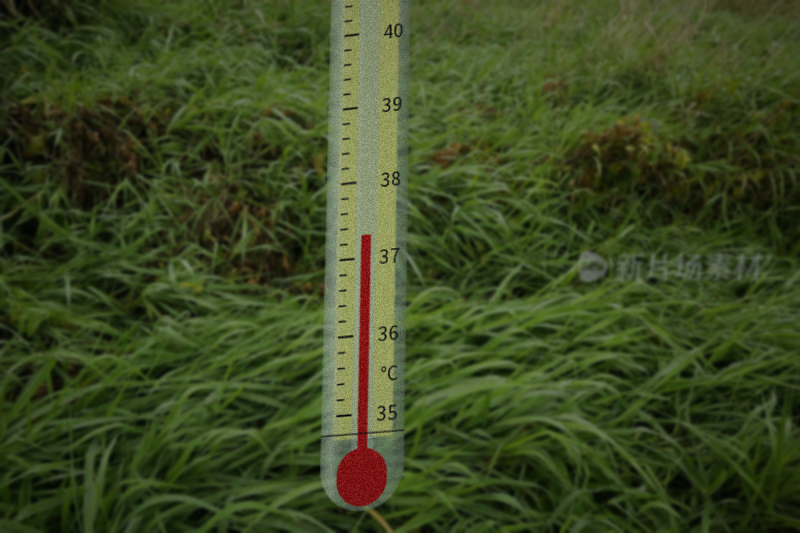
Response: °C 37.3
